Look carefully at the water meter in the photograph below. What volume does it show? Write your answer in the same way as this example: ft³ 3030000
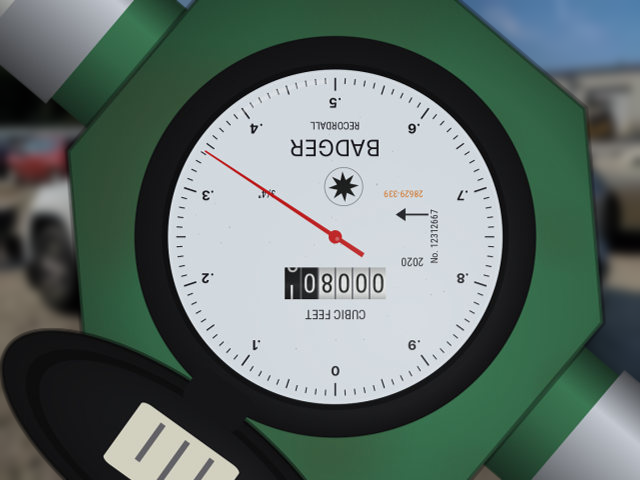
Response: ft³ 801.34
